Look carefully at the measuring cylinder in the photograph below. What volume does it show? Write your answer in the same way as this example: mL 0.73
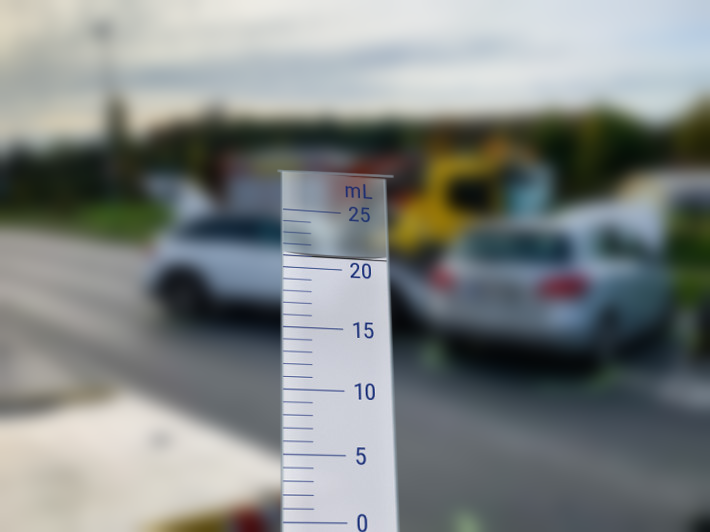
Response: mL 21
